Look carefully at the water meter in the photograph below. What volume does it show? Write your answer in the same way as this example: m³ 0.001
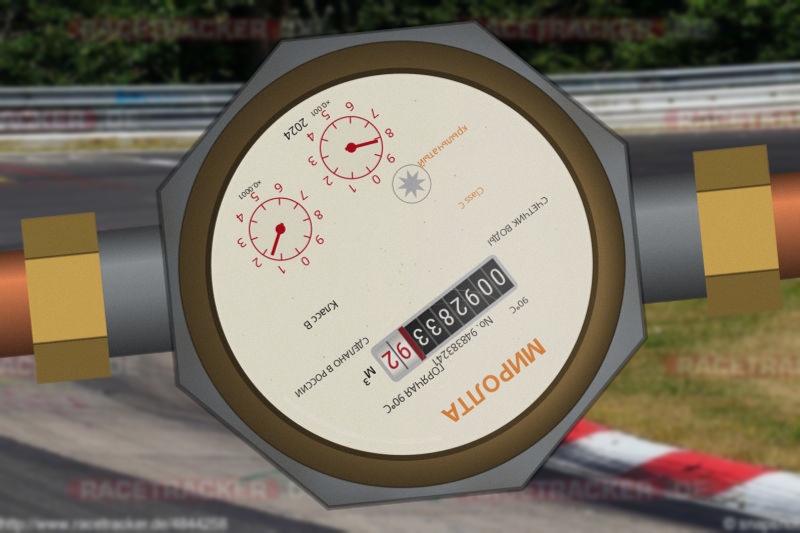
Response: m³ 92833.9281
